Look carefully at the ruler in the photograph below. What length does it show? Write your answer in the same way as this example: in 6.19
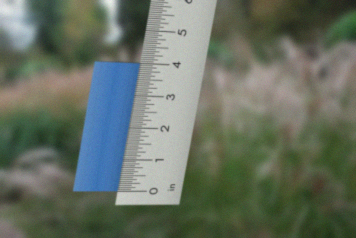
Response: in 4
